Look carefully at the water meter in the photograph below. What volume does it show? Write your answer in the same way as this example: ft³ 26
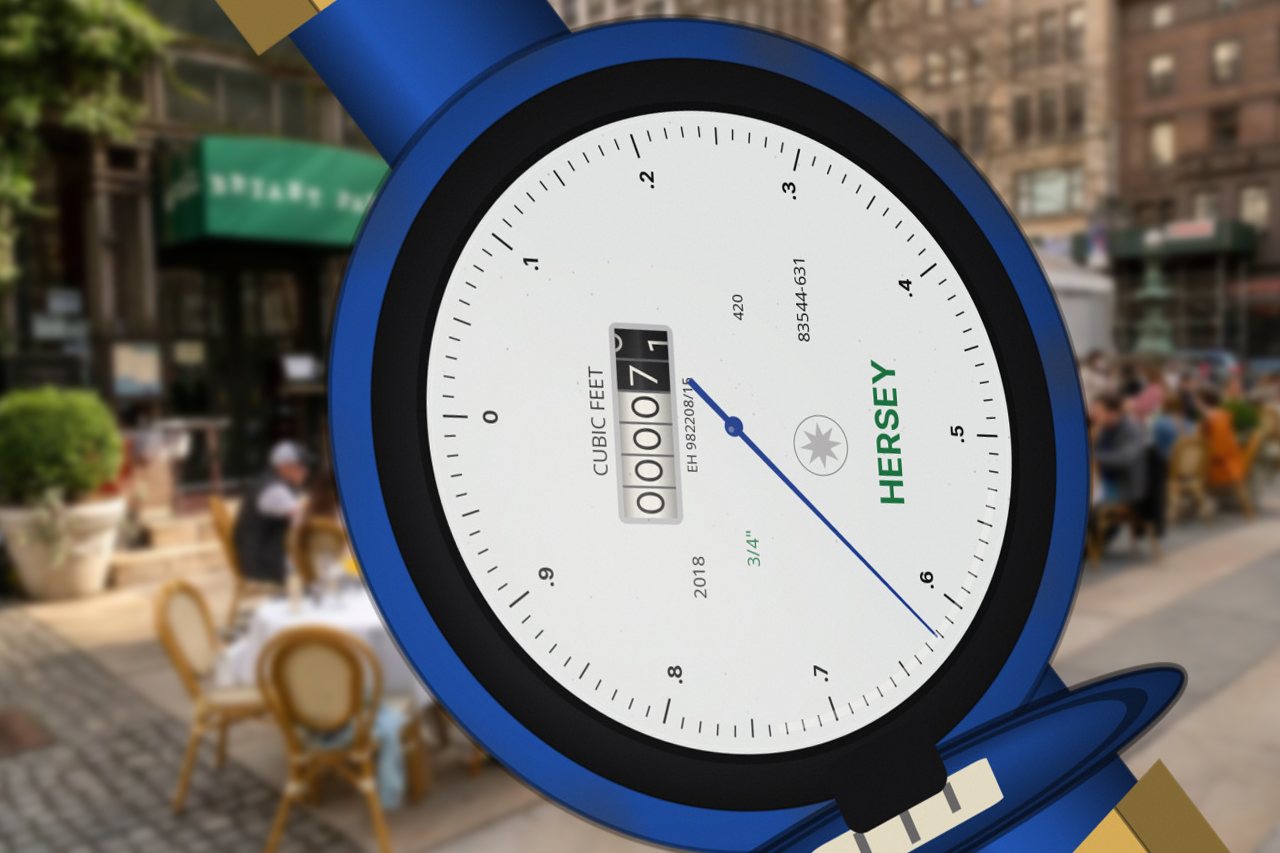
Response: ft³ 70.62
